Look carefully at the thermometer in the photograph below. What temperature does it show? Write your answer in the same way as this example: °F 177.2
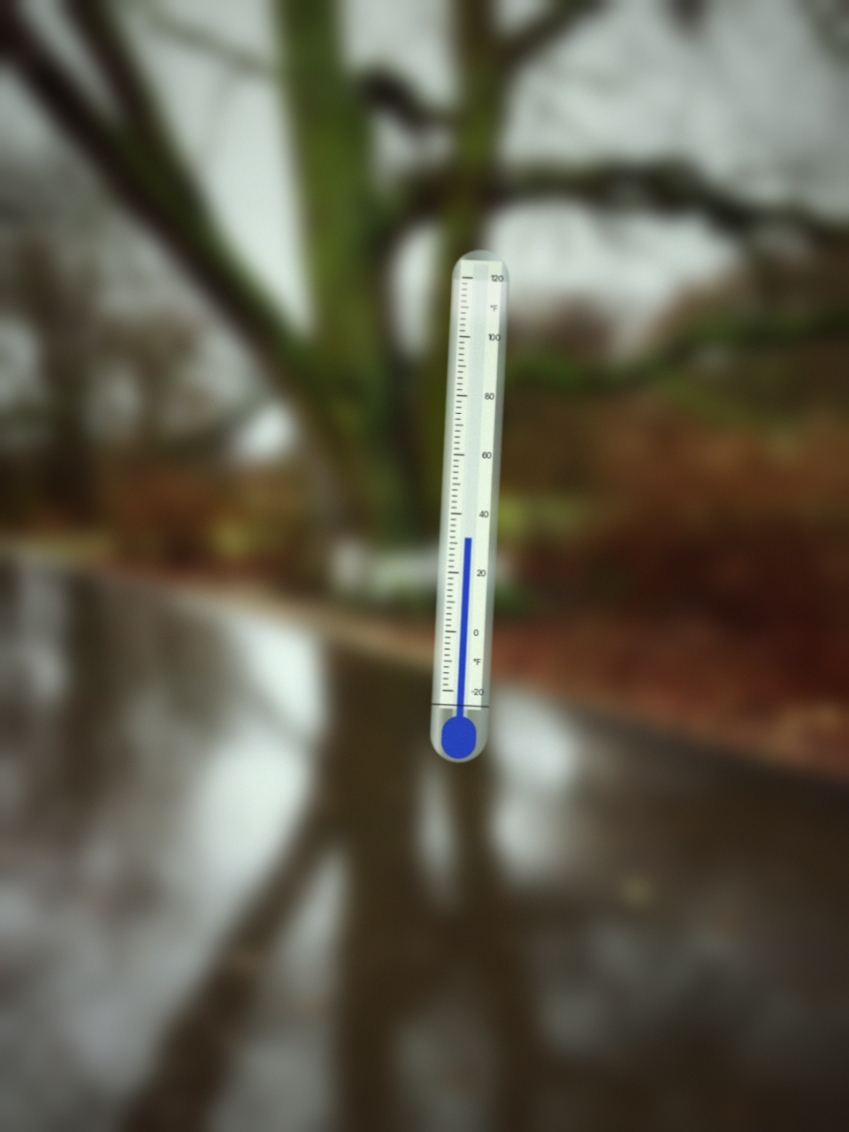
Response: °F 32
